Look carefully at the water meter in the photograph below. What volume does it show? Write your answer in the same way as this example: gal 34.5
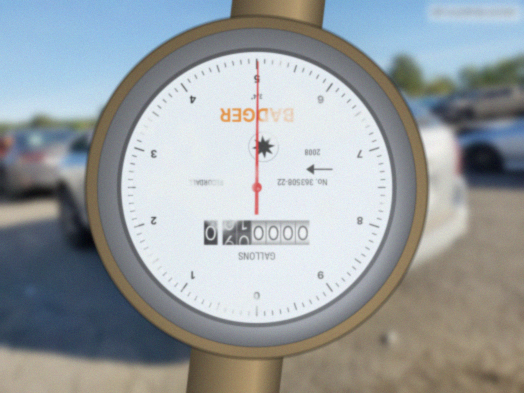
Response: gal 95.0
